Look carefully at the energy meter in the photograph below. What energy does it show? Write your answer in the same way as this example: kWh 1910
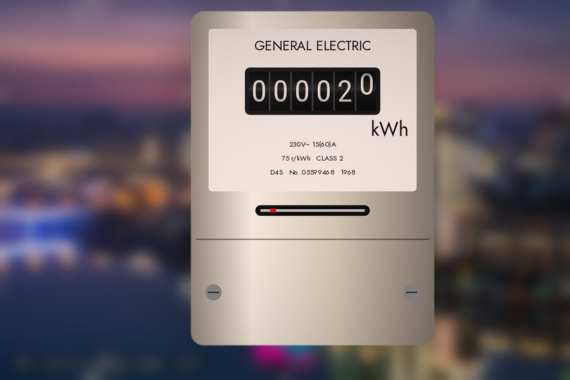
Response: kWh 20
